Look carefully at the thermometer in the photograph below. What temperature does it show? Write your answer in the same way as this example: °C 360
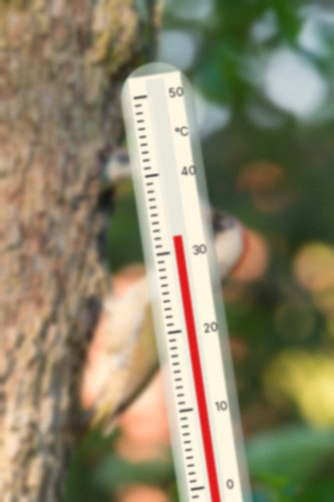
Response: °C 32
